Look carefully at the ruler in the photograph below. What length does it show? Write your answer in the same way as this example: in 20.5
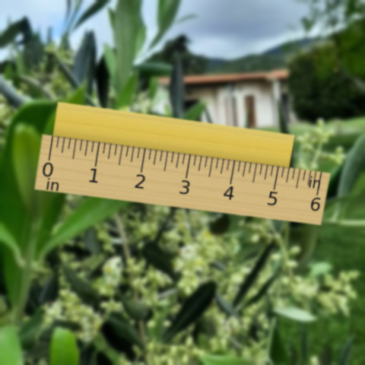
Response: in 5.25
